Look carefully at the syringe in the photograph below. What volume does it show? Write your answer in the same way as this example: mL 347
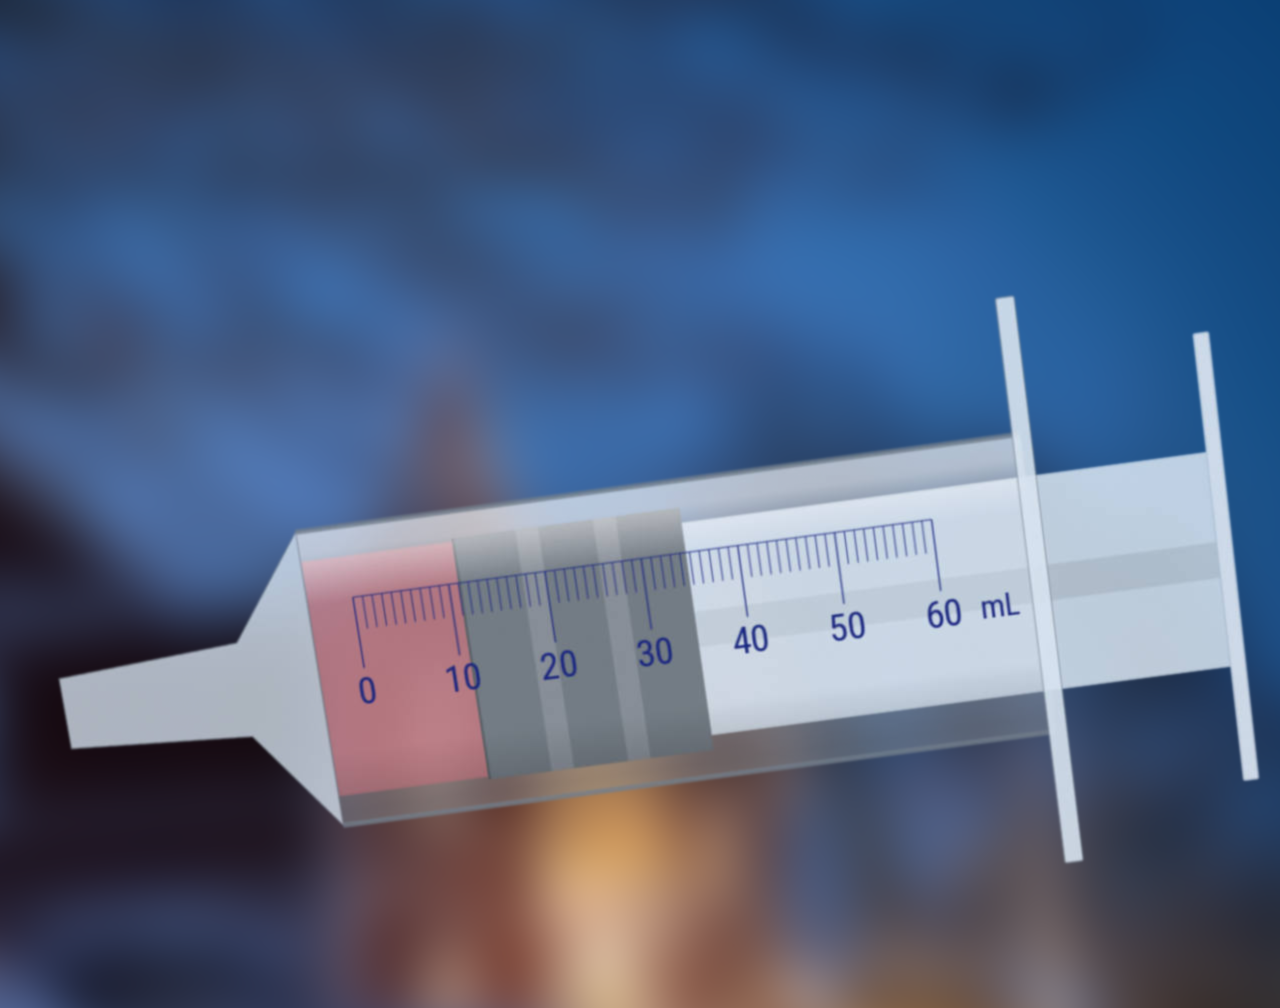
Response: mL 11
